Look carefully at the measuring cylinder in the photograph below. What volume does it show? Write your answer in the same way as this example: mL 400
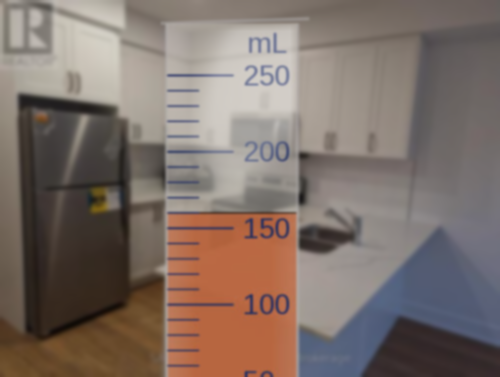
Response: mL 160
